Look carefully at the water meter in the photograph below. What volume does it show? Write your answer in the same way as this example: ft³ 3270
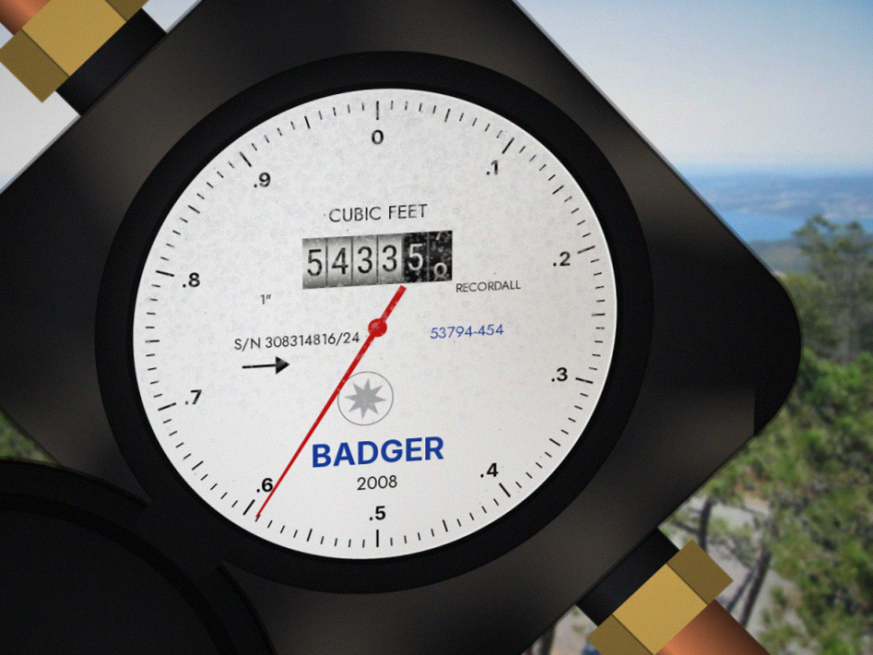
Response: ft³ 543357.59
